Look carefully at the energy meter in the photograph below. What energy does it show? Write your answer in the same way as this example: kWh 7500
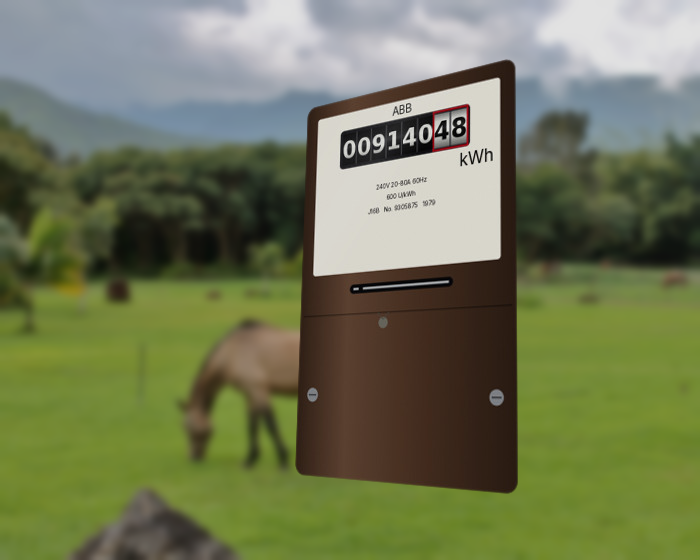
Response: kWh 9140.48
